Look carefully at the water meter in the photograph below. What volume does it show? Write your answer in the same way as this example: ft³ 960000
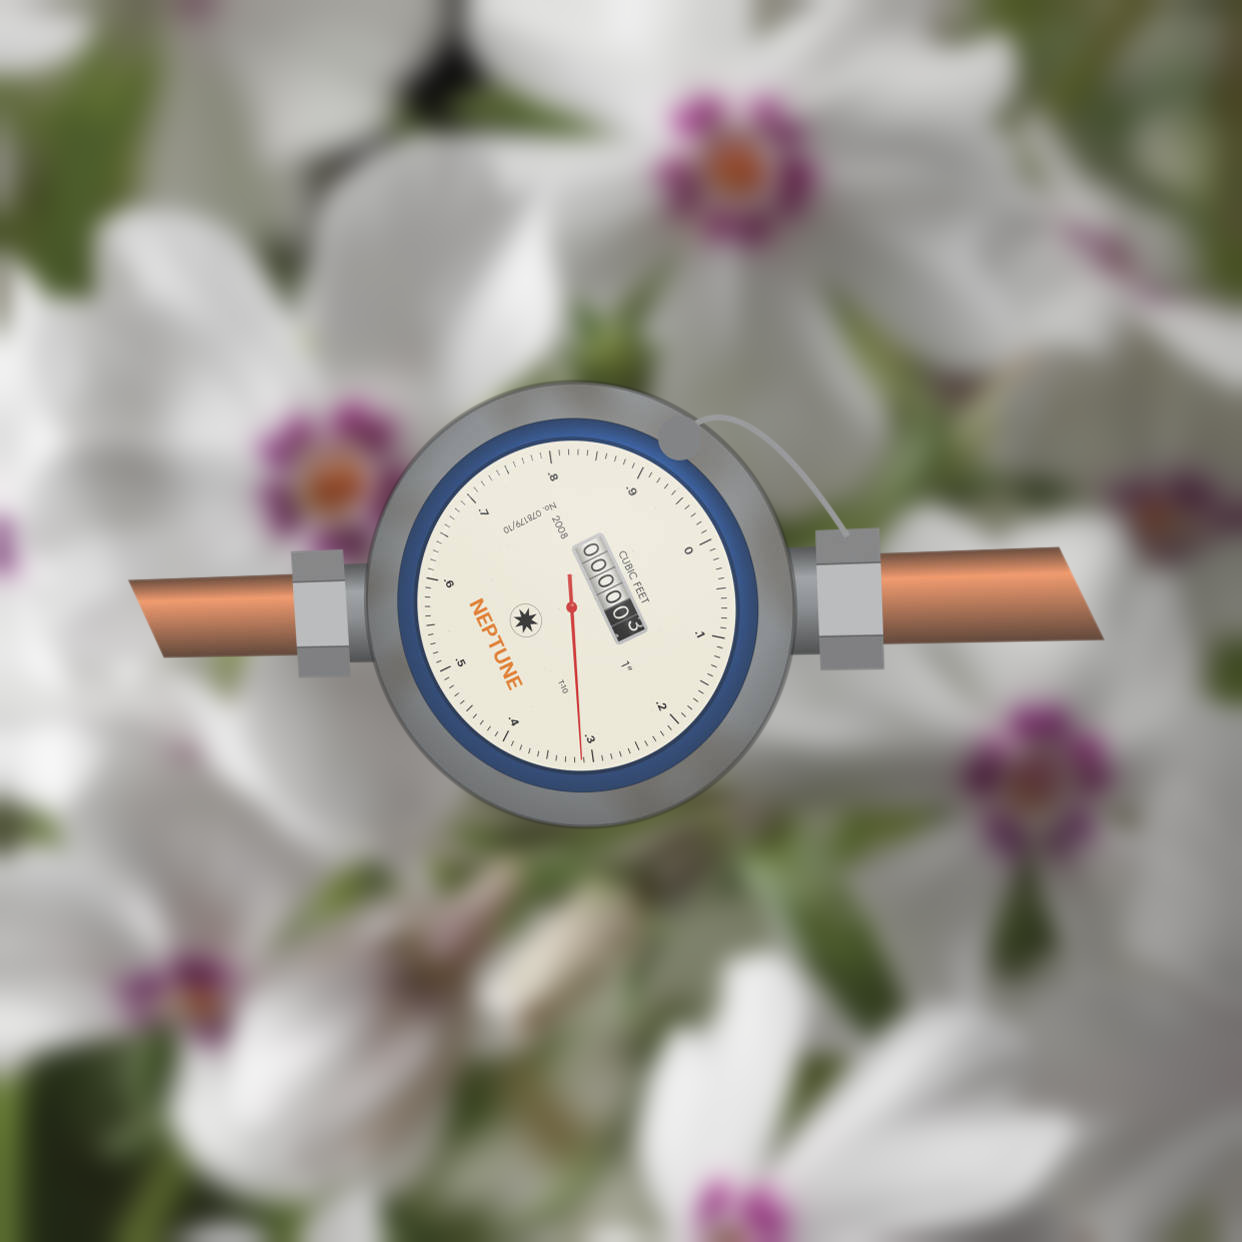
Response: ft³ 3.31
